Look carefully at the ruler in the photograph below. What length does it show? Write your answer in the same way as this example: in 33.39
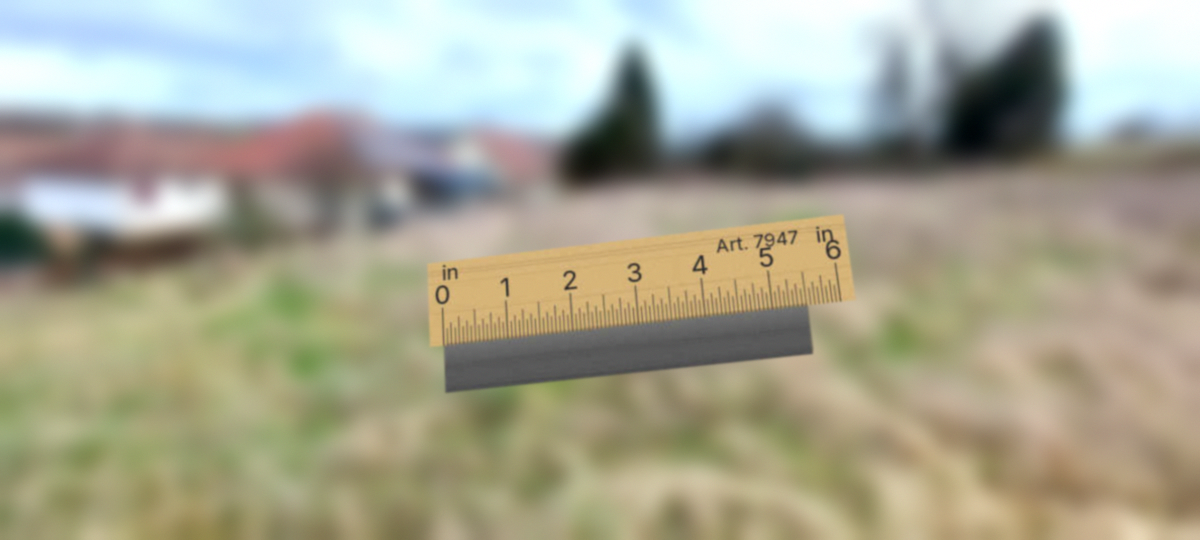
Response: in 5.5
